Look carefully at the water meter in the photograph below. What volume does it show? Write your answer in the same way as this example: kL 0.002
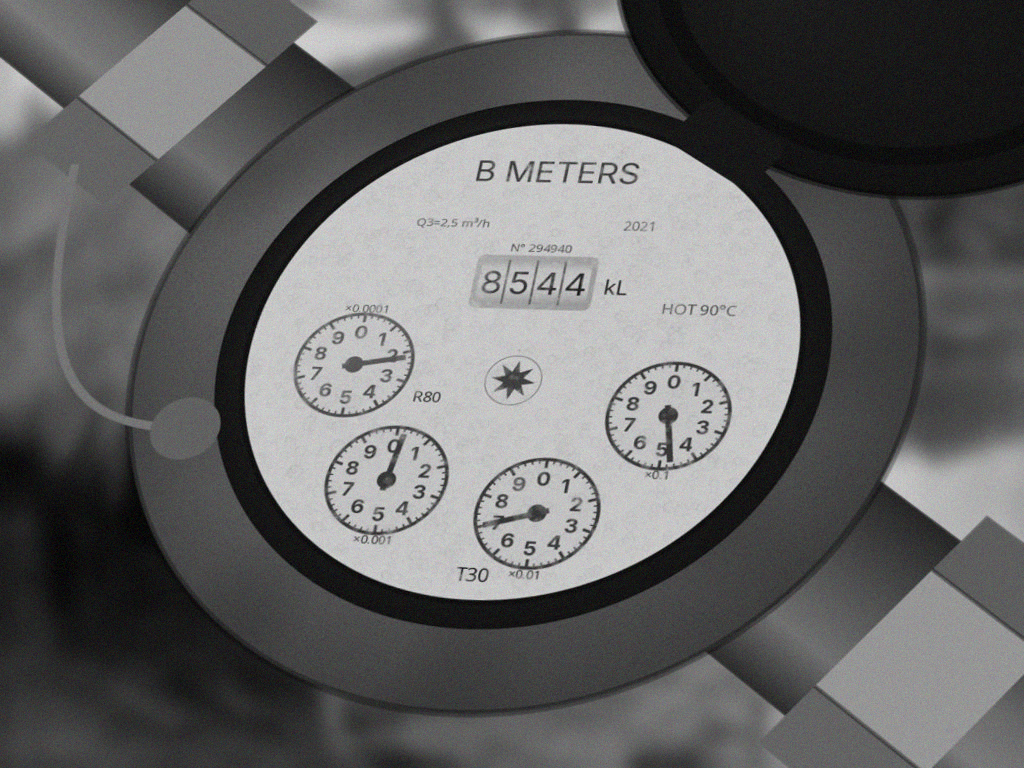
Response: kL 8544.4702
